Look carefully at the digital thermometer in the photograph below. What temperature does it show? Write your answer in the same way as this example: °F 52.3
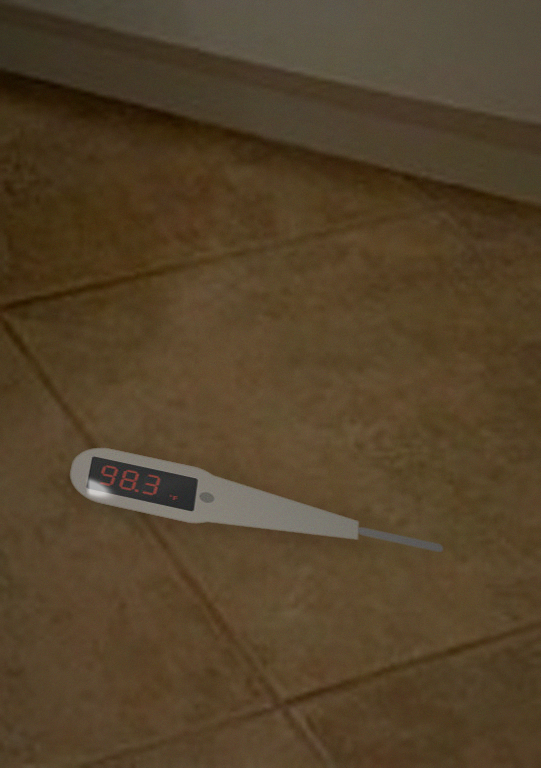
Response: °F 98.3
